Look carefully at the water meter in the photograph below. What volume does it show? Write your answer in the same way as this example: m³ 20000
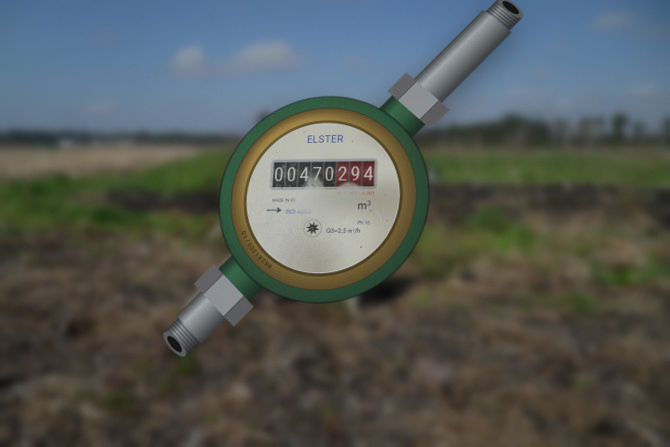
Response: m³ 470.294
